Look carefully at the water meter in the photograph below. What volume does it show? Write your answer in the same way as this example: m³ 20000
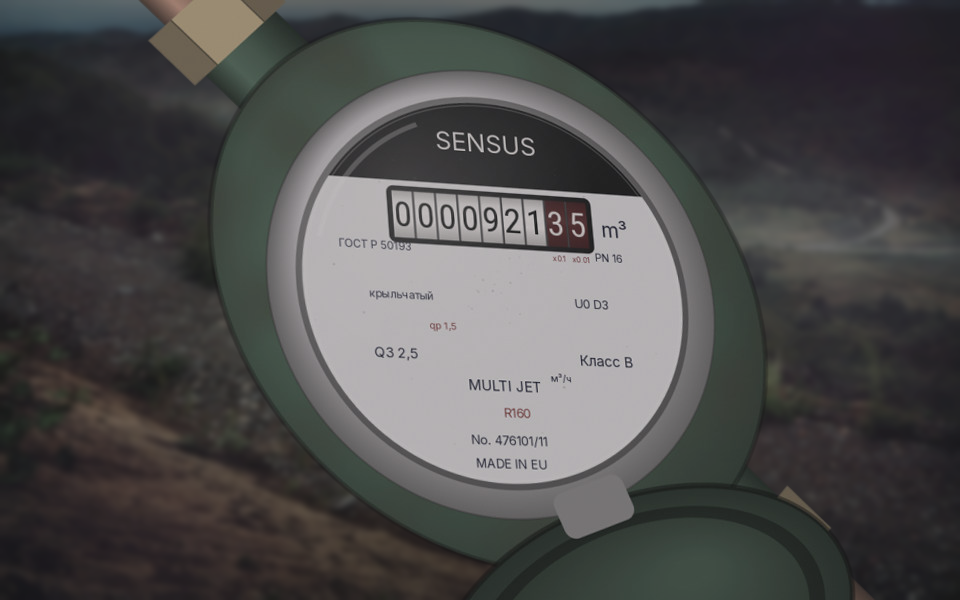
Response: m³ 921.35
